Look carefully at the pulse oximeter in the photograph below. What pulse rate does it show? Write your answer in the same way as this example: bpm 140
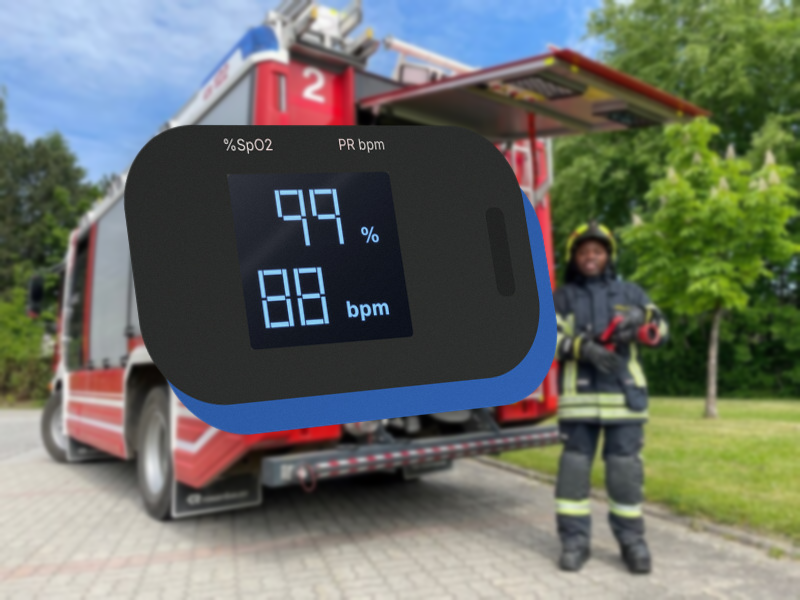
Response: bpm 88
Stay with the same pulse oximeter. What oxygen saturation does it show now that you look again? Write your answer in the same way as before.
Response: % 99
